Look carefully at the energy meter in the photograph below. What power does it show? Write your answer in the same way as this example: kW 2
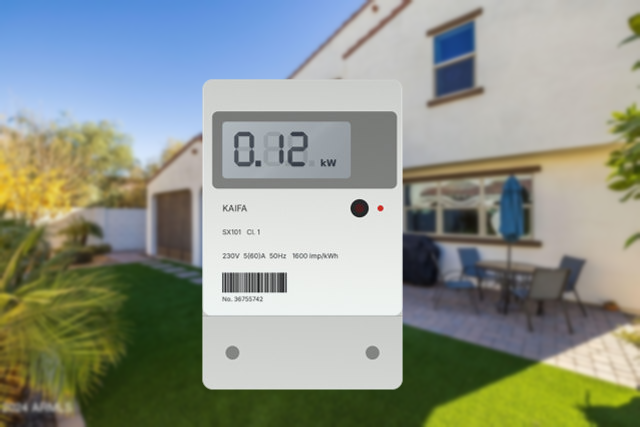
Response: kW 0.12
